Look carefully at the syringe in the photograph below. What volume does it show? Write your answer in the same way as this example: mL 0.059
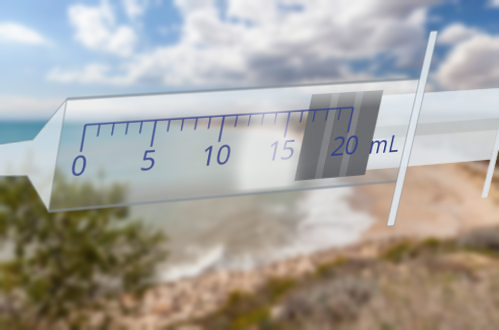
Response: mL 16.5
